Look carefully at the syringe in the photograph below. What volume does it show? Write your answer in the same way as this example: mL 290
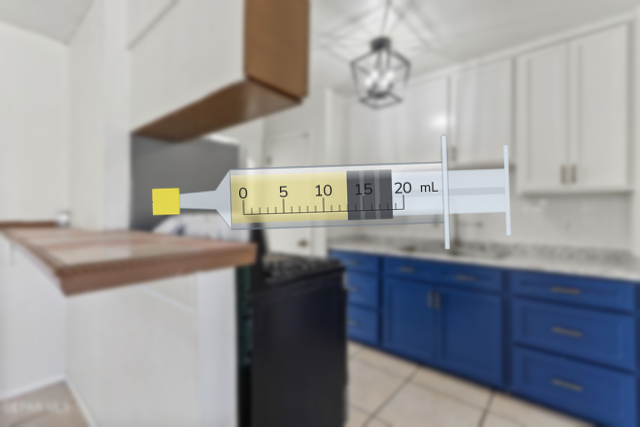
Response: mL 13
